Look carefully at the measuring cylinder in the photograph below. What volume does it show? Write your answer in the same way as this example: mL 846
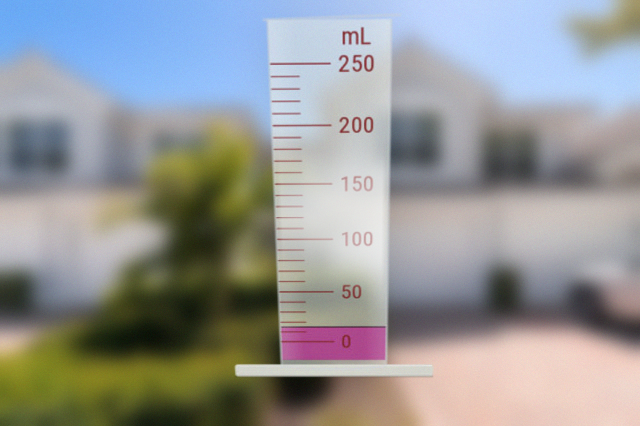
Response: mL 15
